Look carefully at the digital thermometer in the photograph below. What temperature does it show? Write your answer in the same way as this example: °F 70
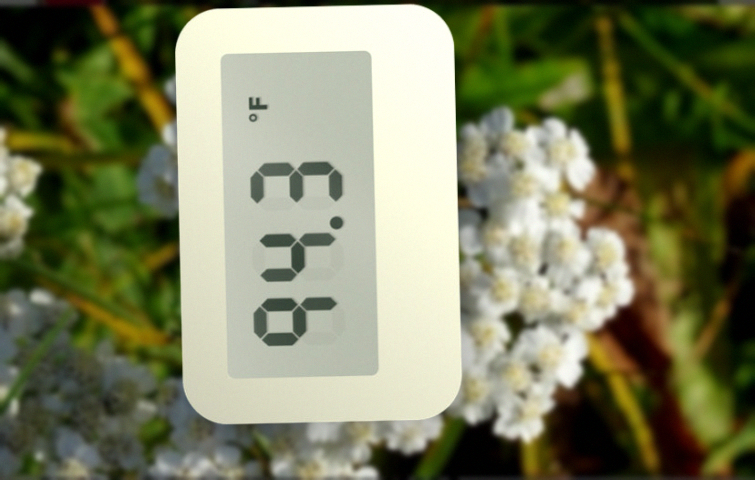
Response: °F 94.3
